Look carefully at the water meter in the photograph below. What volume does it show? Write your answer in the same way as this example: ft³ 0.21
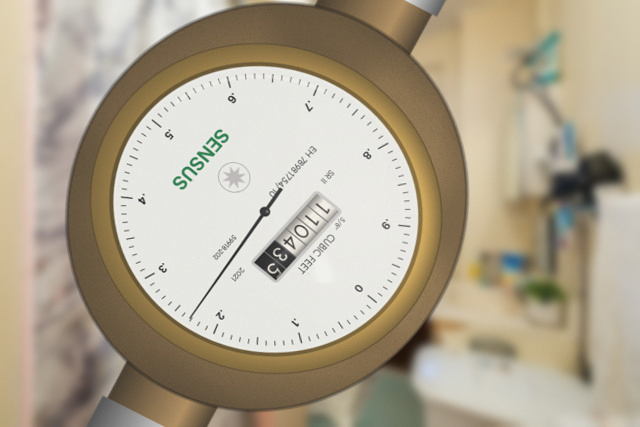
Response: ft³ 110435.23
